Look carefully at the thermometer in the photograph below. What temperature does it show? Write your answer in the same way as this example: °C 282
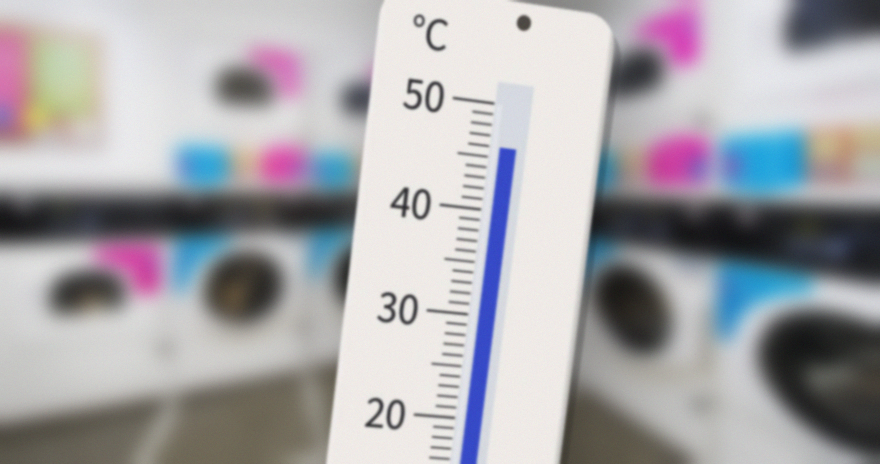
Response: °C 46
